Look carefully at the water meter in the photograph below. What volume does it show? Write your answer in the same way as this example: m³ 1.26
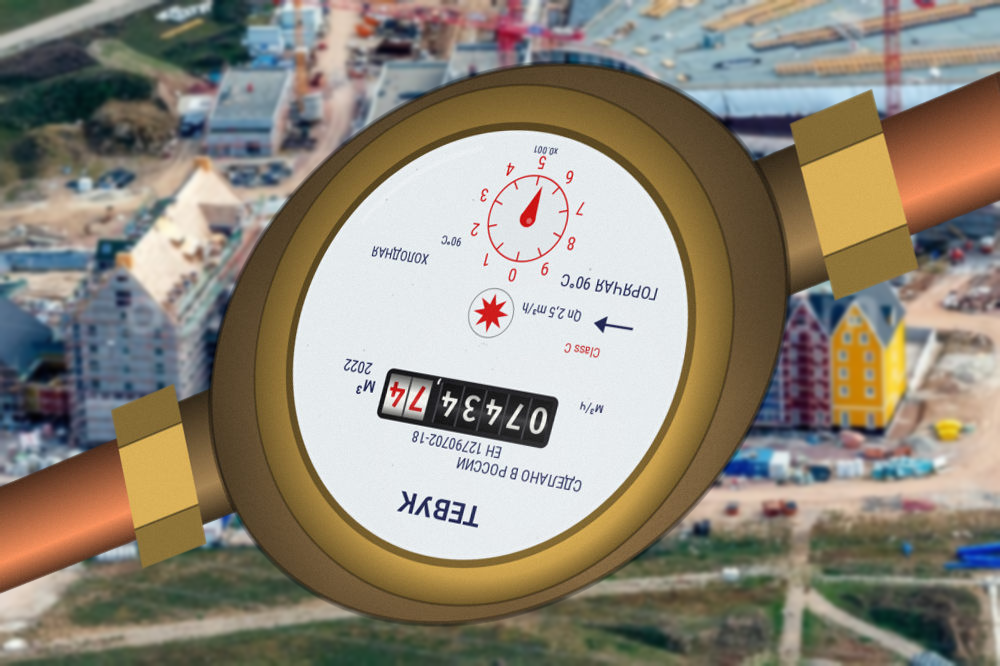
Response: m³ 7434.745
